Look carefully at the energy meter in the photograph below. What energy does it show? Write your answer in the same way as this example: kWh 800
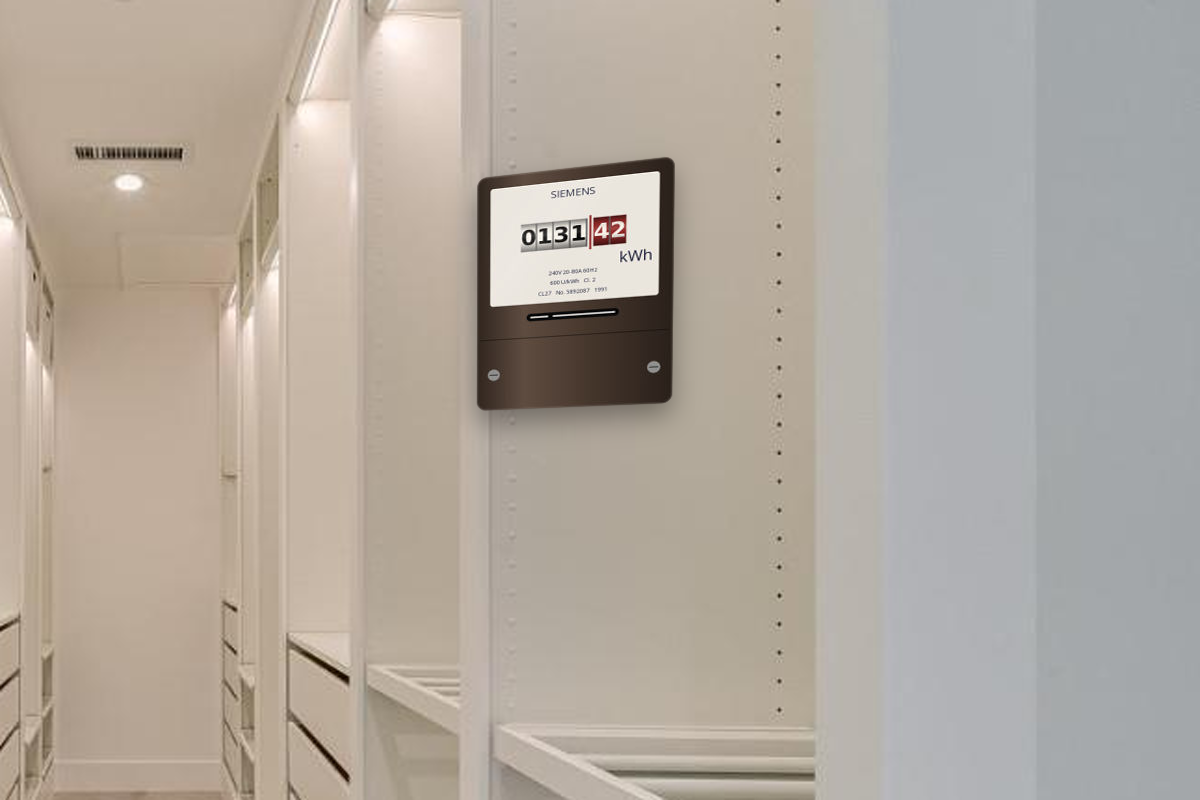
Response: kWh 131.42
